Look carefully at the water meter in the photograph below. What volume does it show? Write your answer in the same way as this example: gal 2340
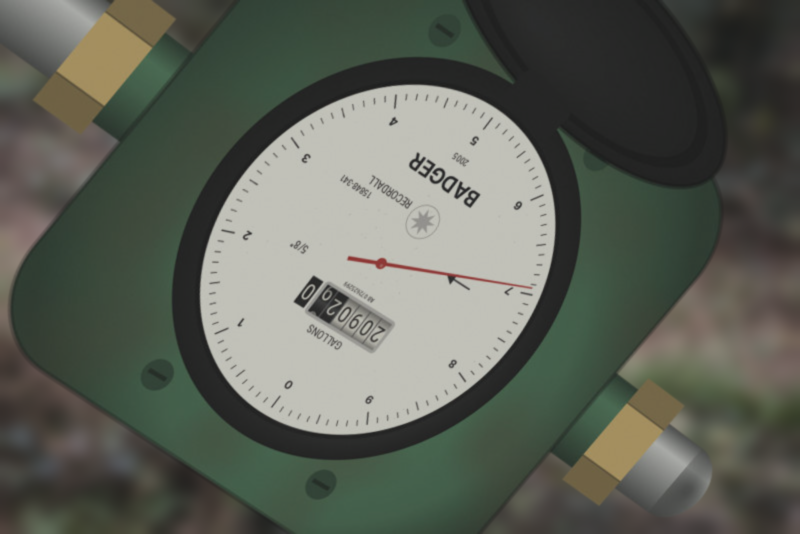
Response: gal 2090286.9
